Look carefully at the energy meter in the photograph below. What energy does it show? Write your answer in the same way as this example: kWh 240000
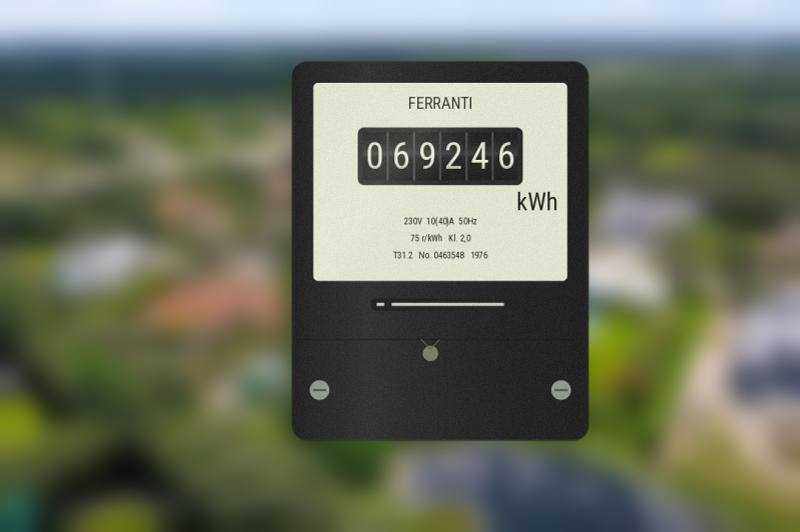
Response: kWh 69246
